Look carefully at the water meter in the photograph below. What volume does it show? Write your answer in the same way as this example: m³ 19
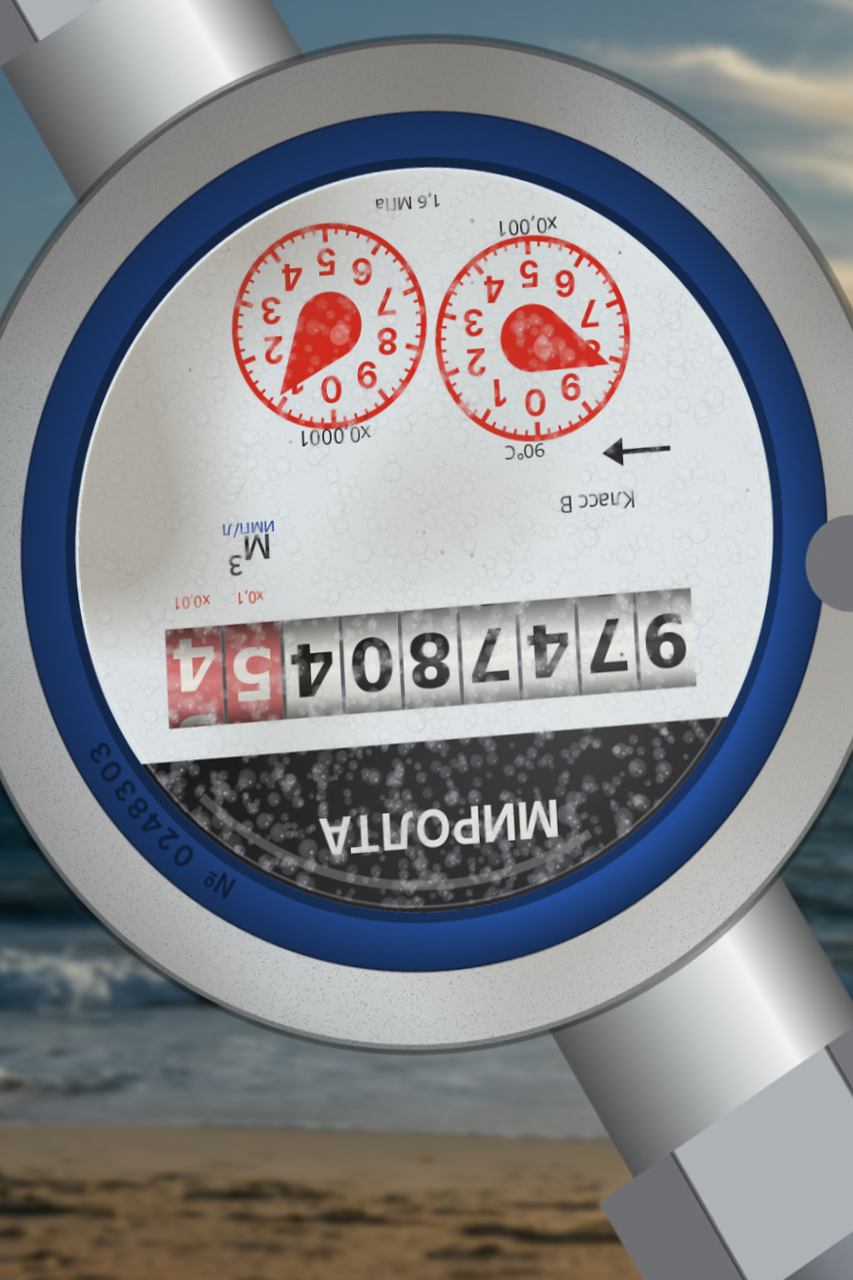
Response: m³ 9747804.5381
